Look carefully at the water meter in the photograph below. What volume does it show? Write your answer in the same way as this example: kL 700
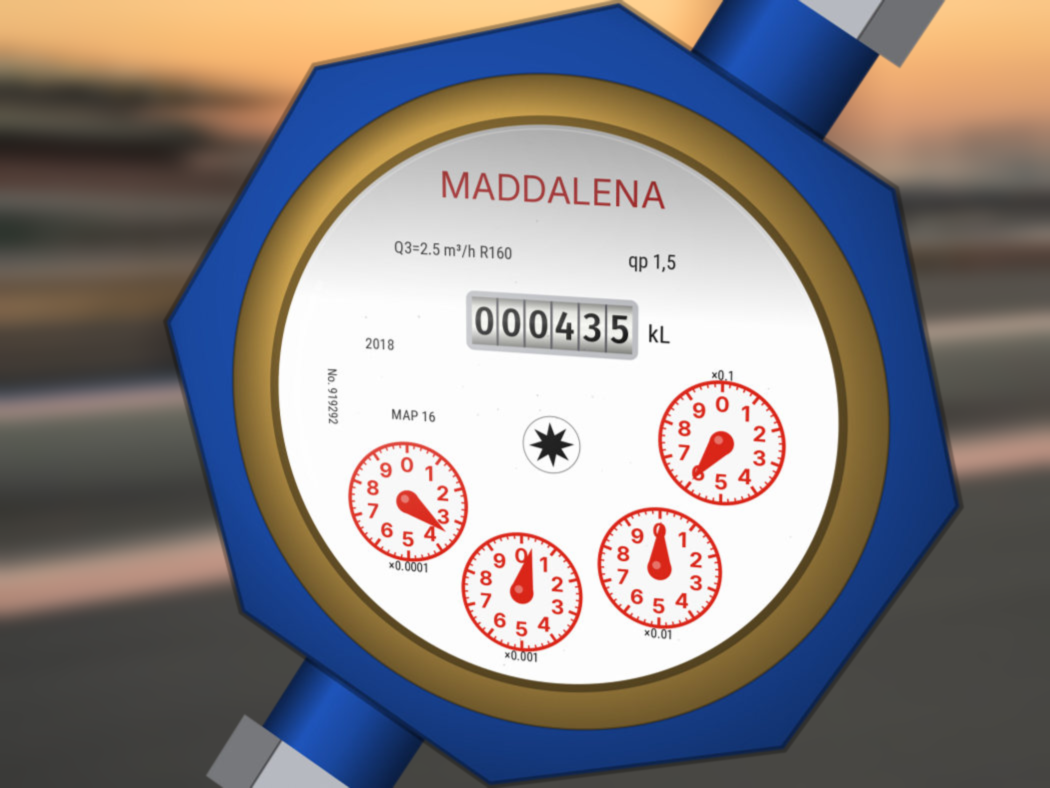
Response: kL 435.6003
